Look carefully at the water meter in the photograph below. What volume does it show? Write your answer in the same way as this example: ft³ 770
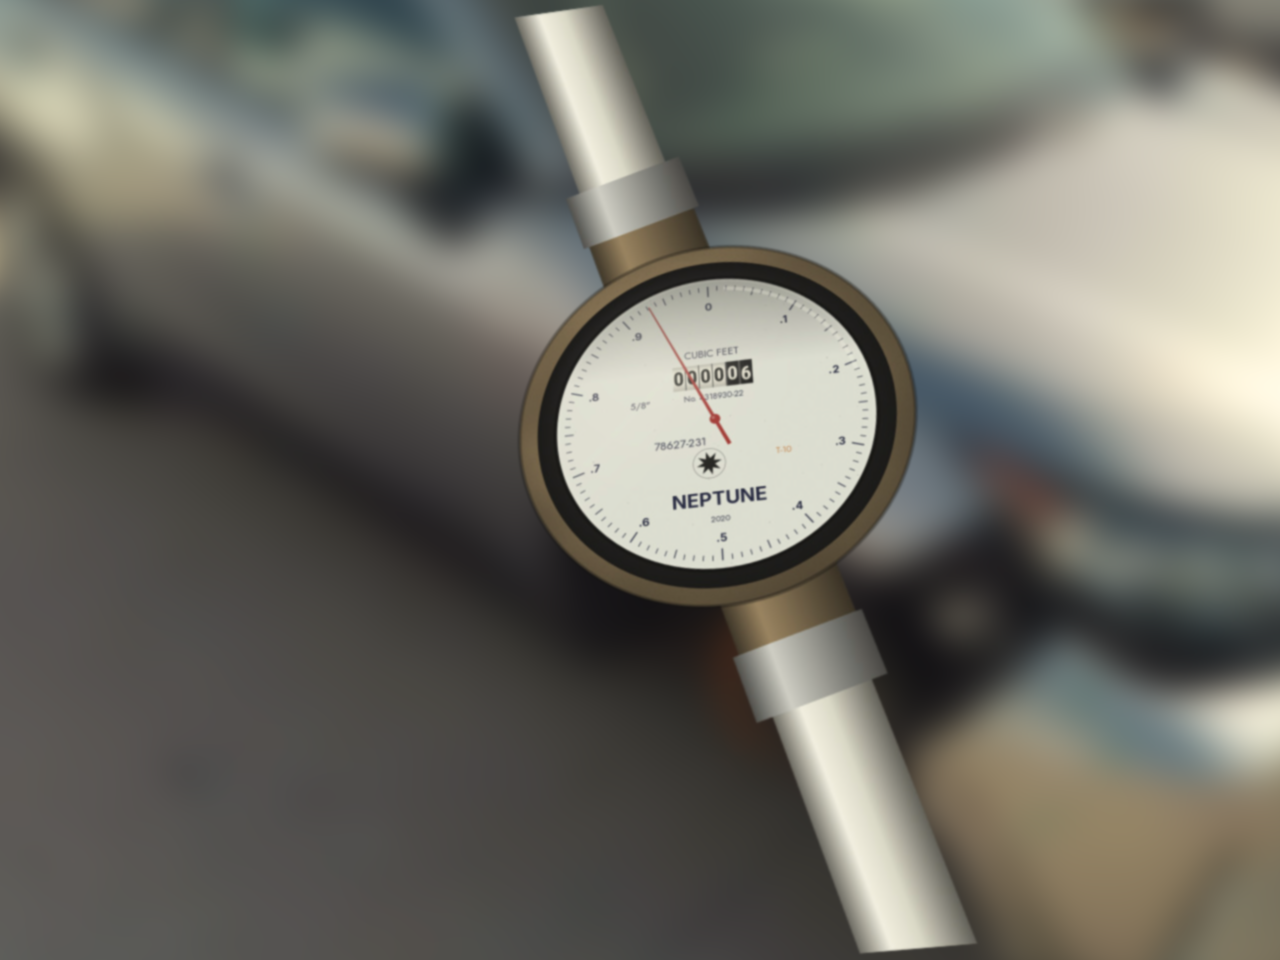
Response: ft³ 5.93
